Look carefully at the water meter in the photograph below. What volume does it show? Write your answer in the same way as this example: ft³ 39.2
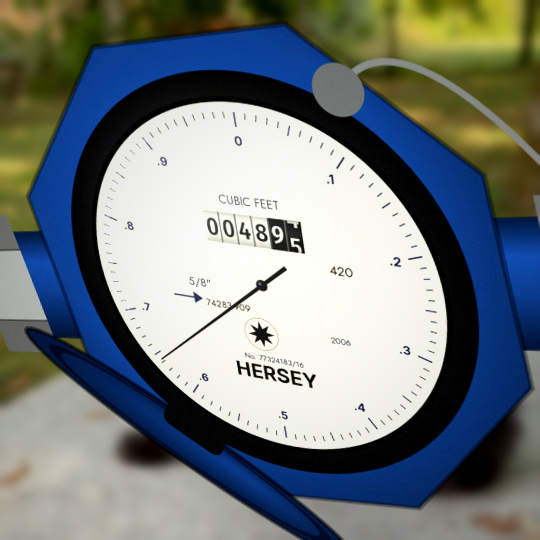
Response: ft³ 4894.64
